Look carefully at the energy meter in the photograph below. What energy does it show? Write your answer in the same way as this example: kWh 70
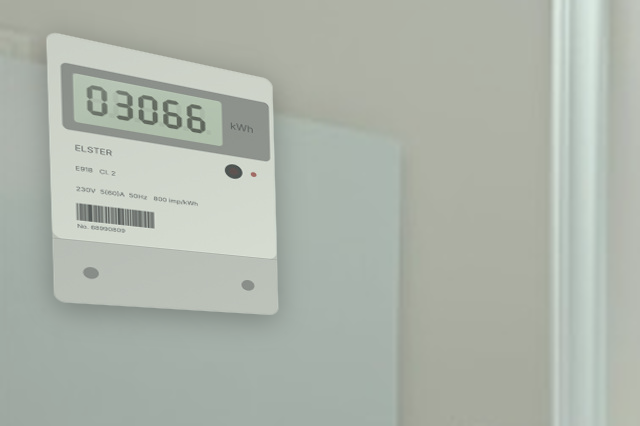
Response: kWh 3066
